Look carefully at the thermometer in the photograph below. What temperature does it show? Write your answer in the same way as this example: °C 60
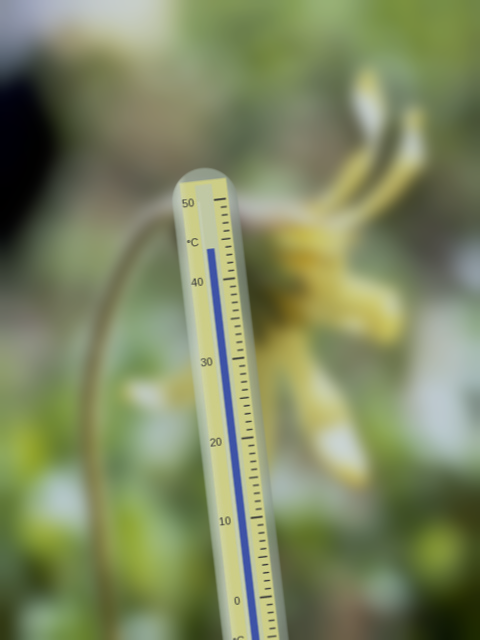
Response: °C 44
